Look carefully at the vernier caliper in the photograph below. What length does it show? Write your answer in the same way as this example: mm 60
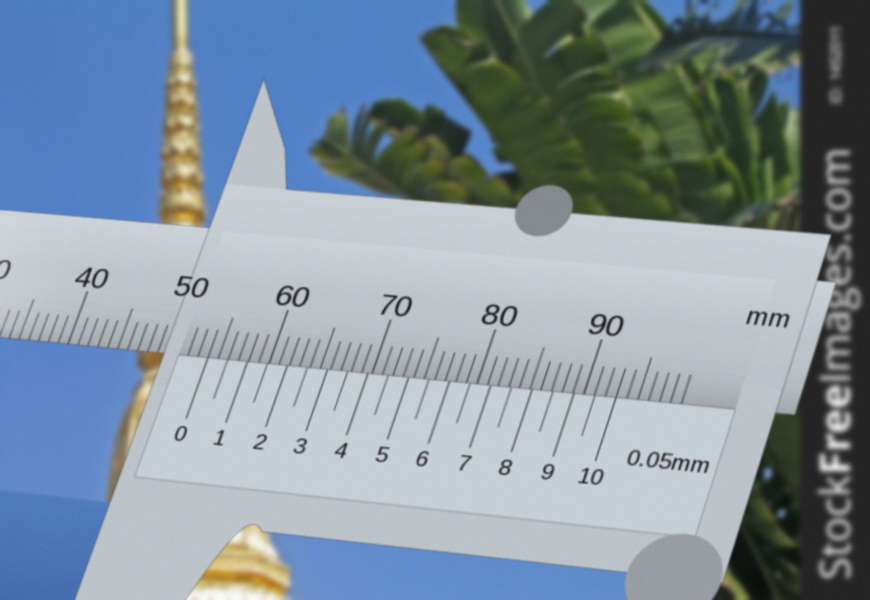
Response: mm 54.0
